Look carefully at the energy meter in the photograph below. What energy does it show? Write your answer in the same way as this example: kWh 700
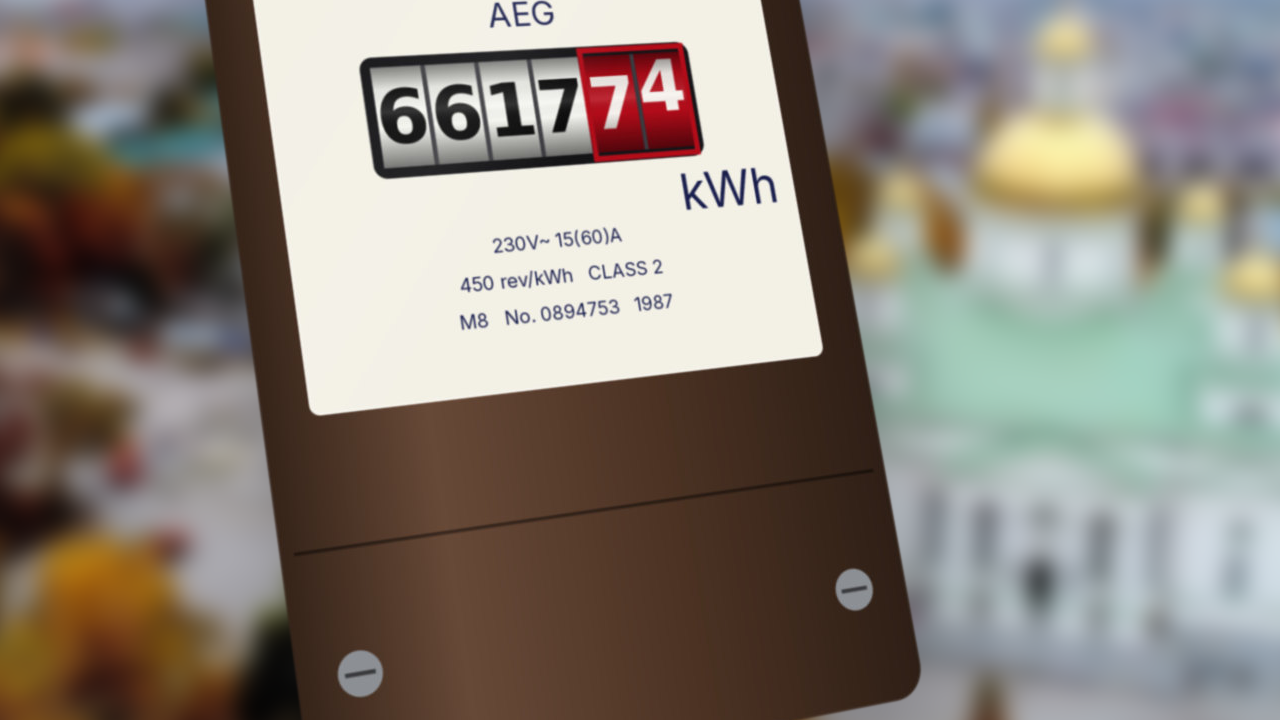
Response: kWh 6617.74
